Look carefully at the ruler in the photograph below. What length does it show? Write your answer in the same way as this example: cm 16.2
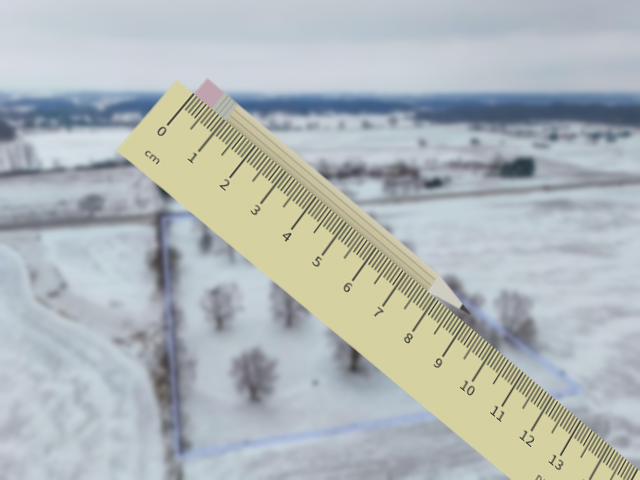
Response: cm 9
